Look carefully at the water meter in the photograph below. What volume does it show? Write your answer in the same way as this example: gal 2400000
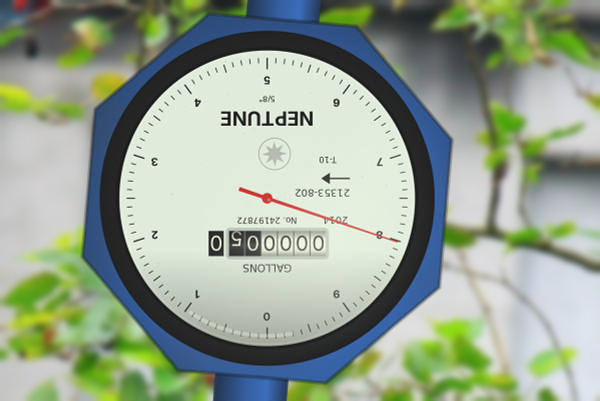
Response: gal 48.0
